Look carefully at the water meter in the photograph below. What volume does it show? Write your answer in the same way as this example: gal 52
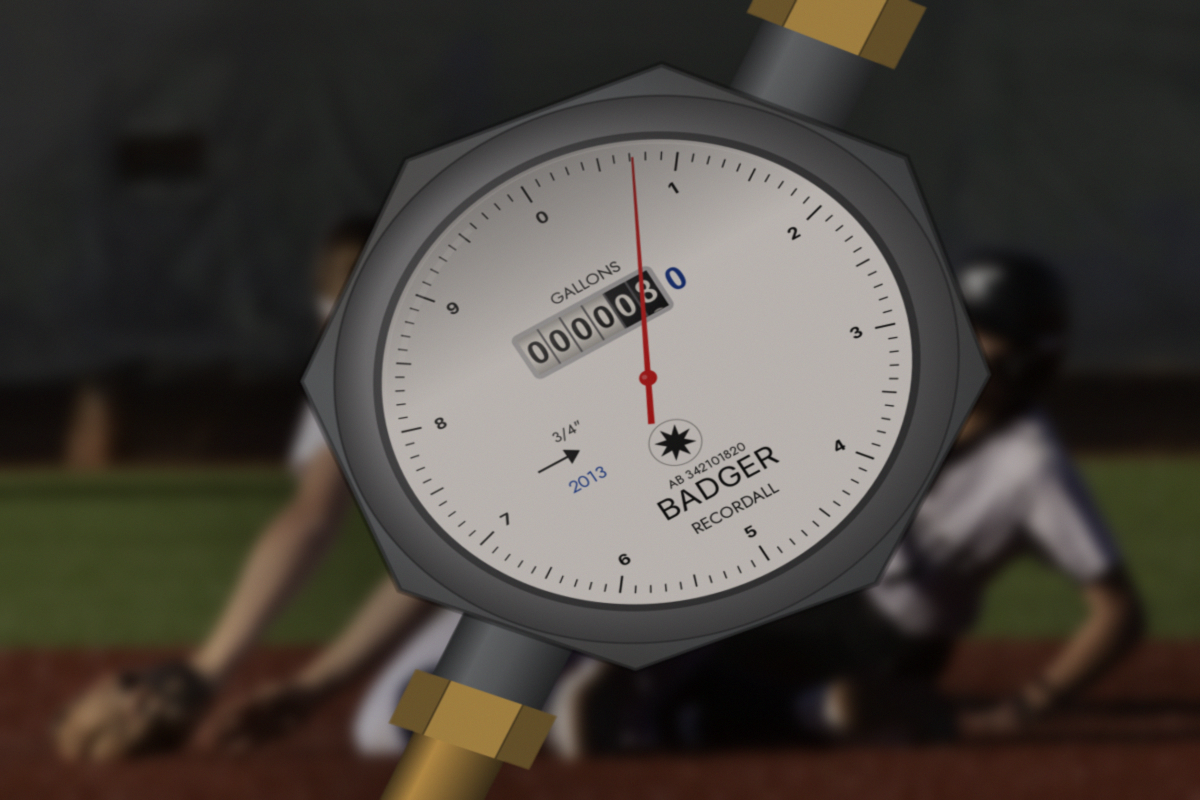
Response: gal 80.7
